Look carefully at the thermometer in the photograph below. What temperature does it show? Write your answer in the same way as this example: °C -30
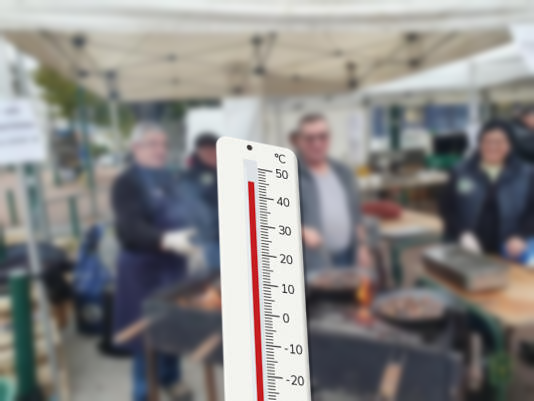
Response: °C 45
